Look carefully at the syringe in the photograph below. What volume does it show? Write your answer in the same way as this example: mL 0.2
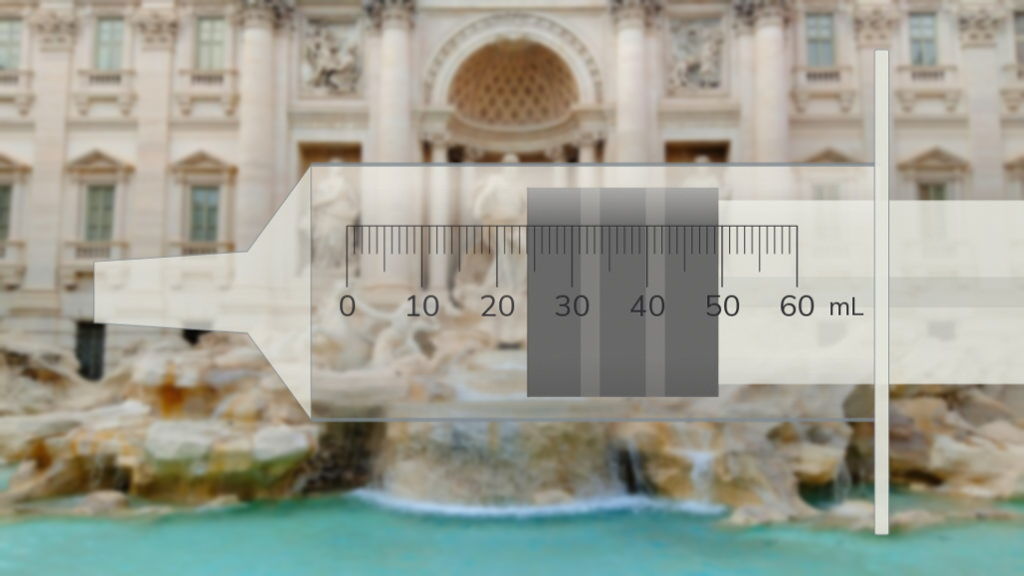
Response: mL 24
